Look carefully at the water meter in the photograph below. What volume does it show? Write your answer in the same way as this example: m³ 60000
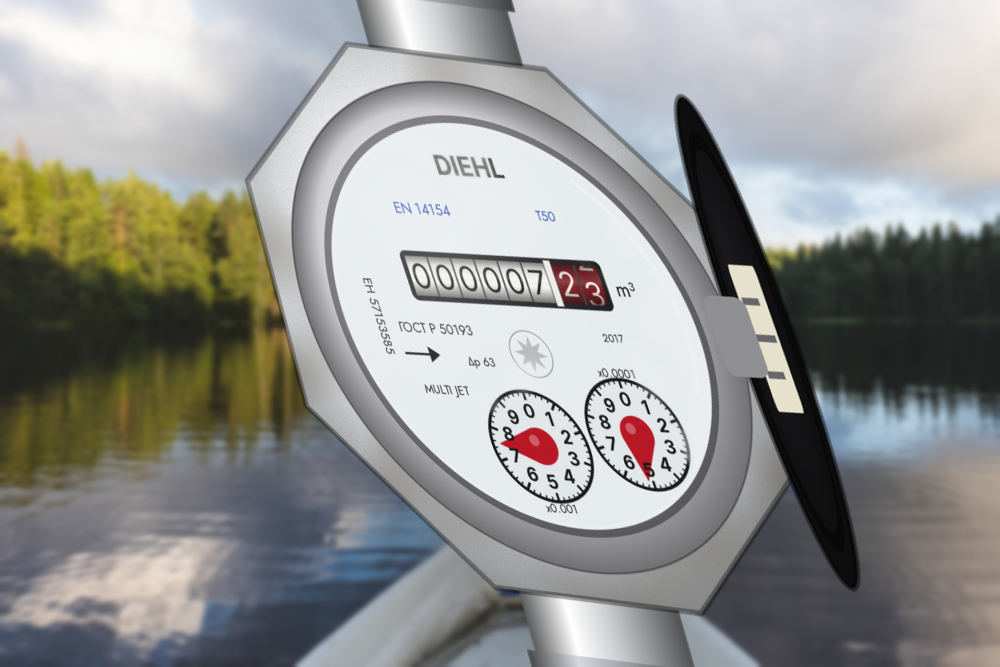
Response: m³ 7.2275
